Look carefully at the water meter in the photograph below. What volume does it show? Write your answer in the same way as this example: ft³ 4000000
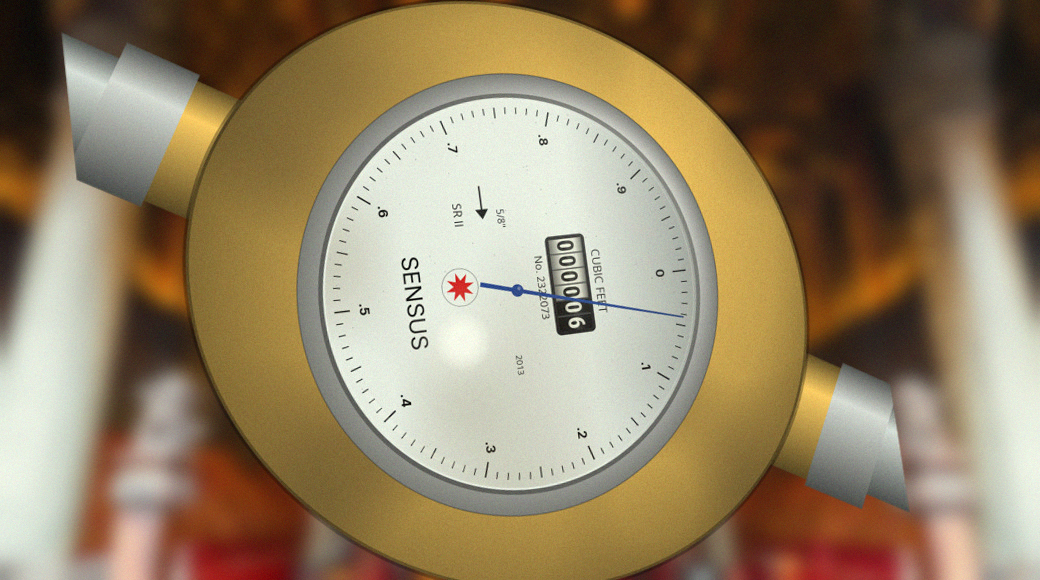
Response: ft³ 6.04
